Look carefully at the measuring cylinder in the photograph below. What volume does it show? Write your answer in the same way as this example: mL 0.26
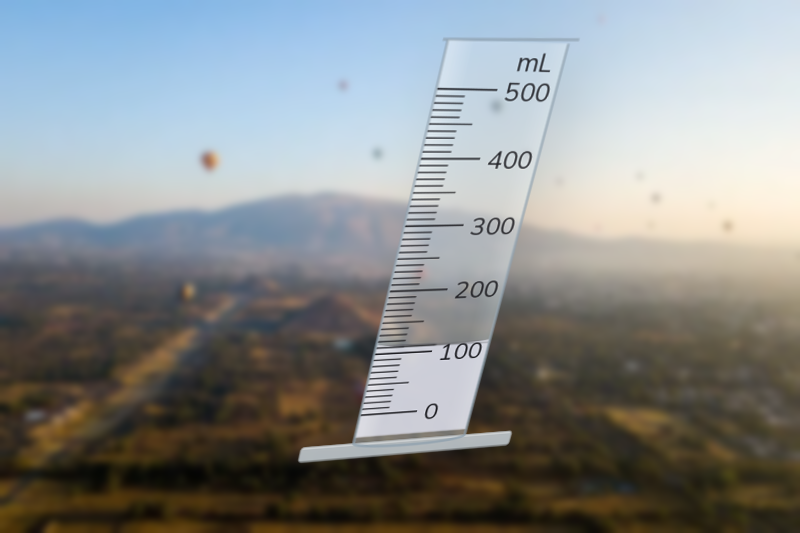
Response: mL 110
